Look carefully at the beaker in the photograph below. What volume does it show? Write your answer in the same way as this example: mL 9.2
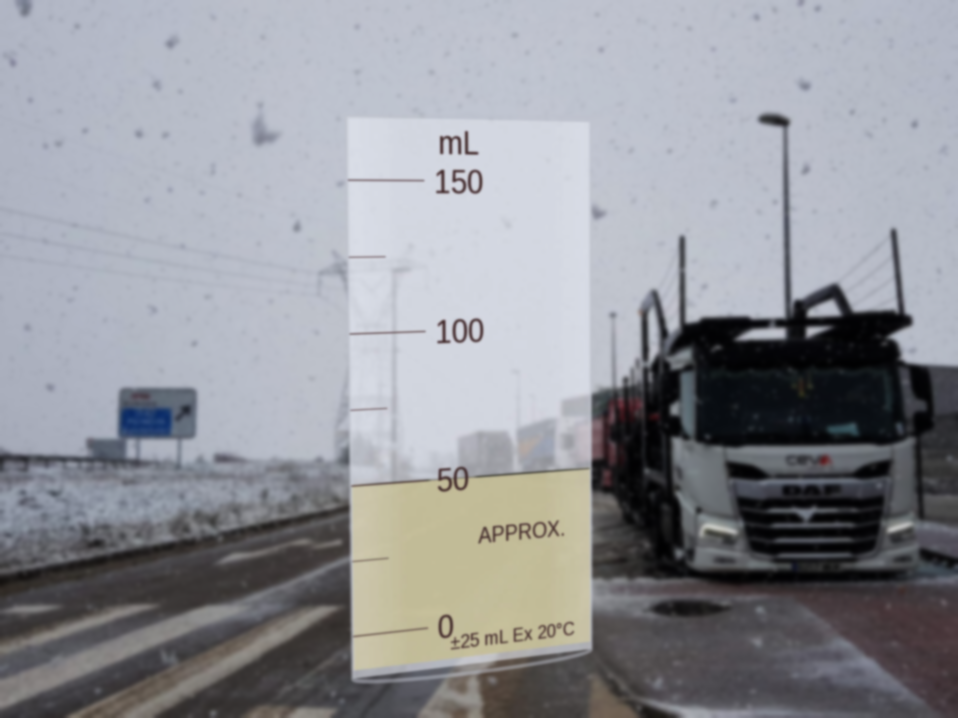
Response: mL 50
